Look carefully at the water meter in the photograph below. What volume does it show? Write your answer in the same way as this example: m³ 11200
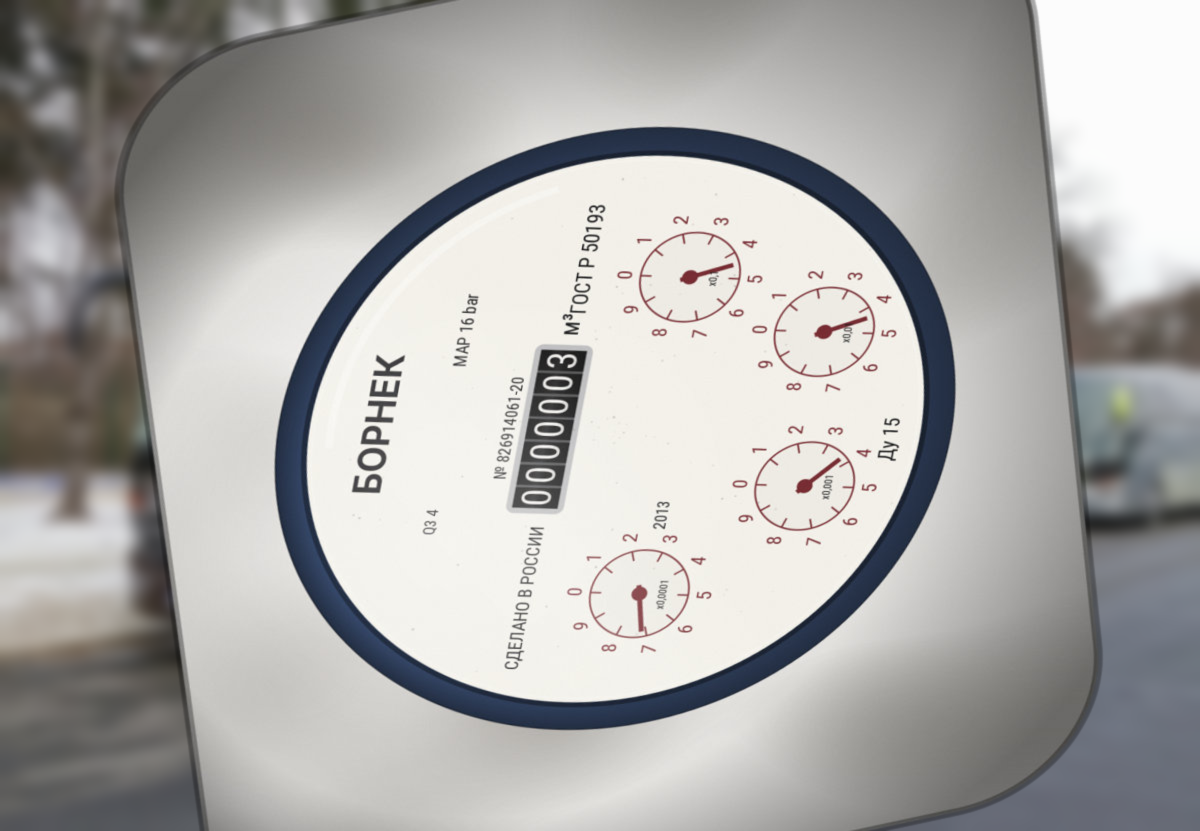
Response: m³ 3.4437
